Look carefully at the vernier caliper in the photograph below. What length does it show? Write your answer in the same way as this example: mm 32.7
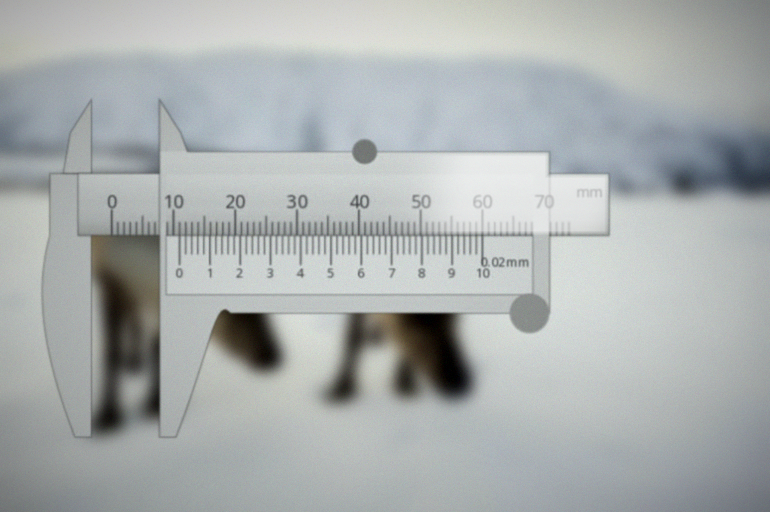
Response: mm 11.0
